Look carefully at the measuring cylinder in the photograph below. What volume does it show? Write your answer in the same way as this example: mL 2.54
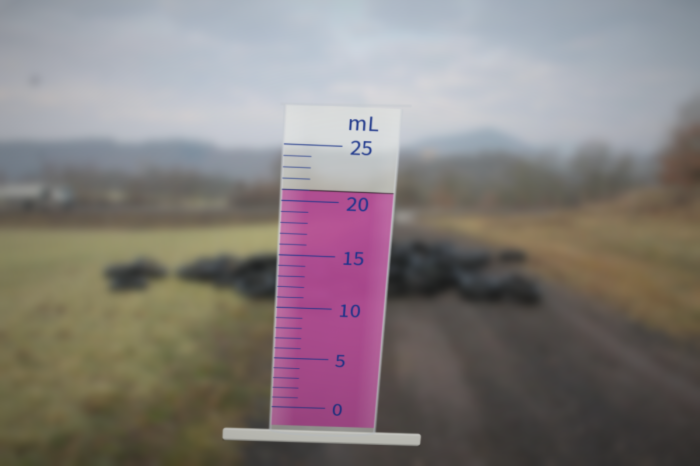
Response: mL 21
